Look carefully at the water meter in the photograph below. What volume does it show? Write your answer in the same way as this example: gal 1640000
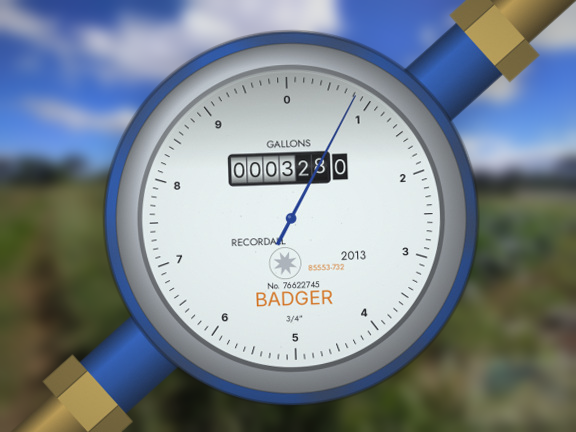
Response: gal 3280.8
